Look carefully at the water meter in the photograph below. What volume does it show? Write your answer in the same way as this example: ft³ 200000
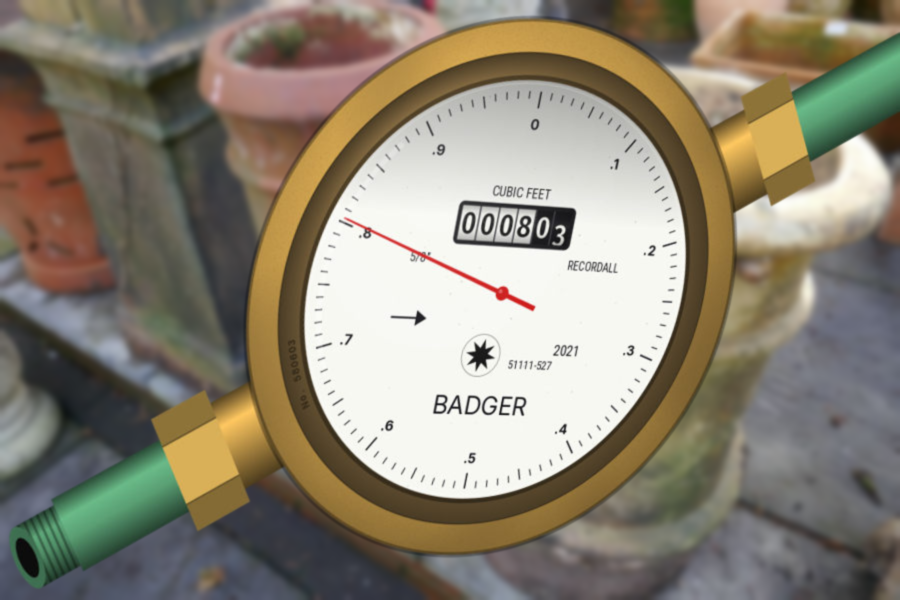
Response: ft³ 802.80
